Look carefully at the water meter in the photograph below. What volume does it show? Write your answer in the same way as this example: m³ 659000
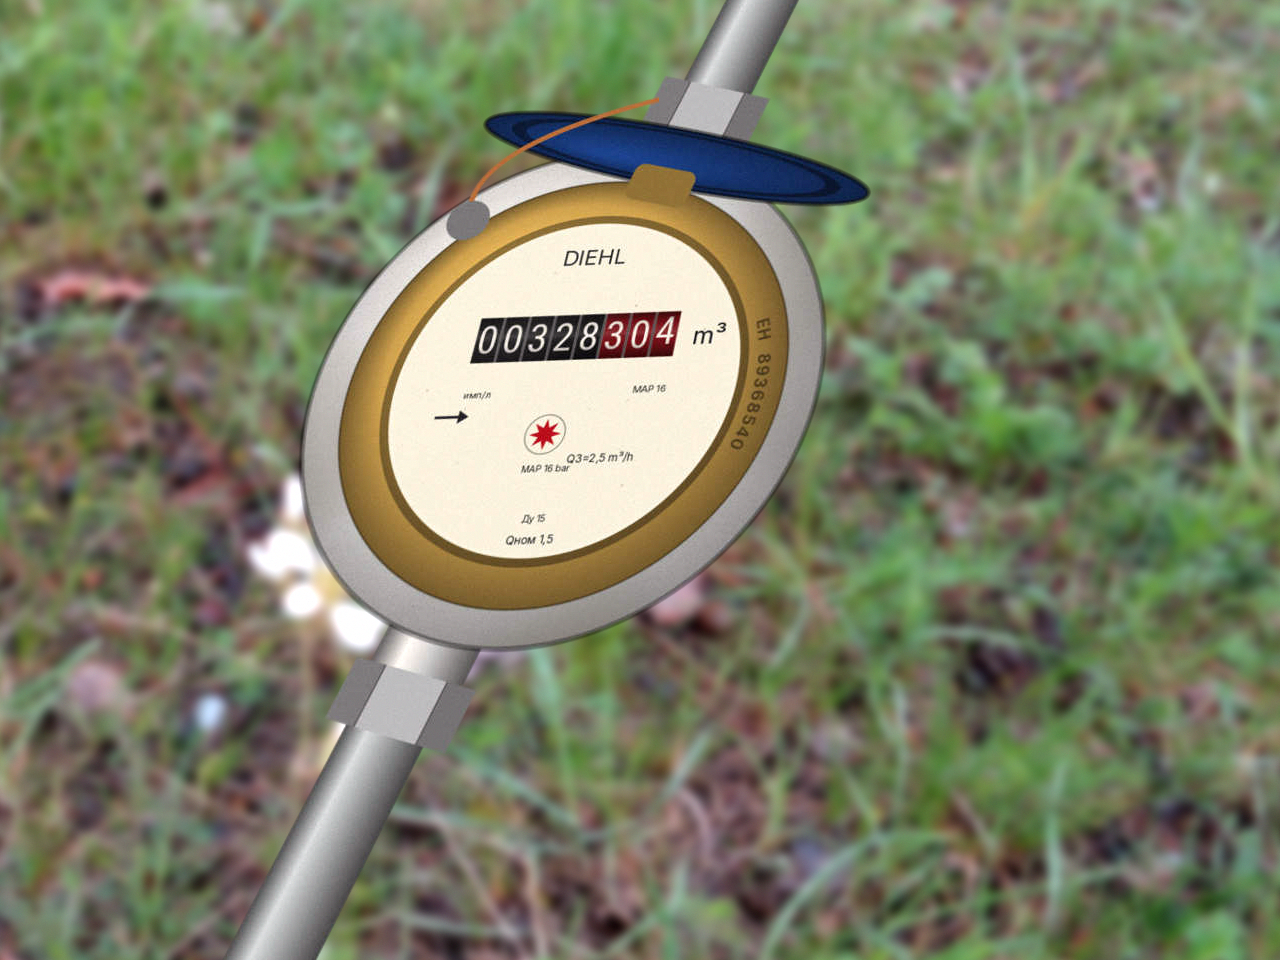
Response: m³ 328.304
